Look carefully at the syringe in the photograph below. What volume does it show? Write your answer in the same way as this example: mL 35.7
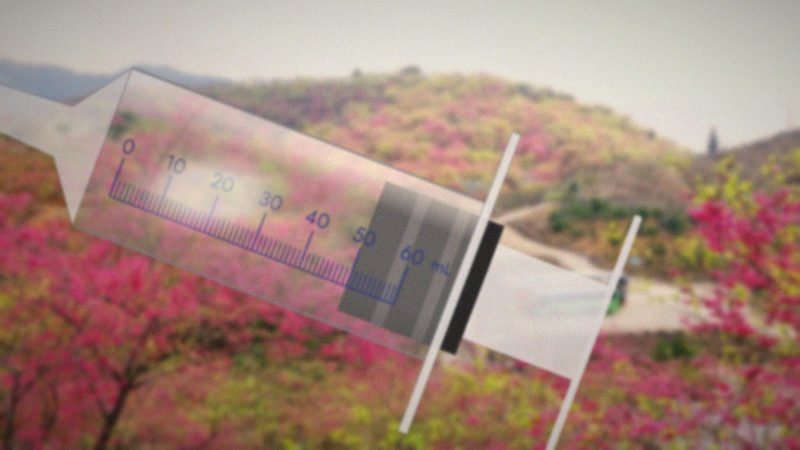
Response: mL 50
